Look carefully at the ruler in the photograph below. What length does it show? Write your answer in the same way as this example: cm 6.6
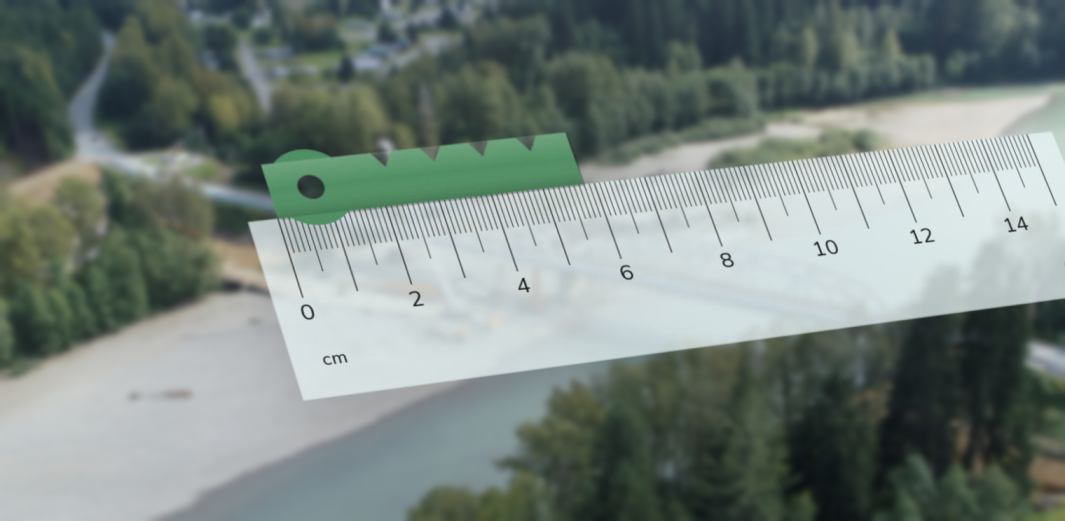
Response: cm 5.8
